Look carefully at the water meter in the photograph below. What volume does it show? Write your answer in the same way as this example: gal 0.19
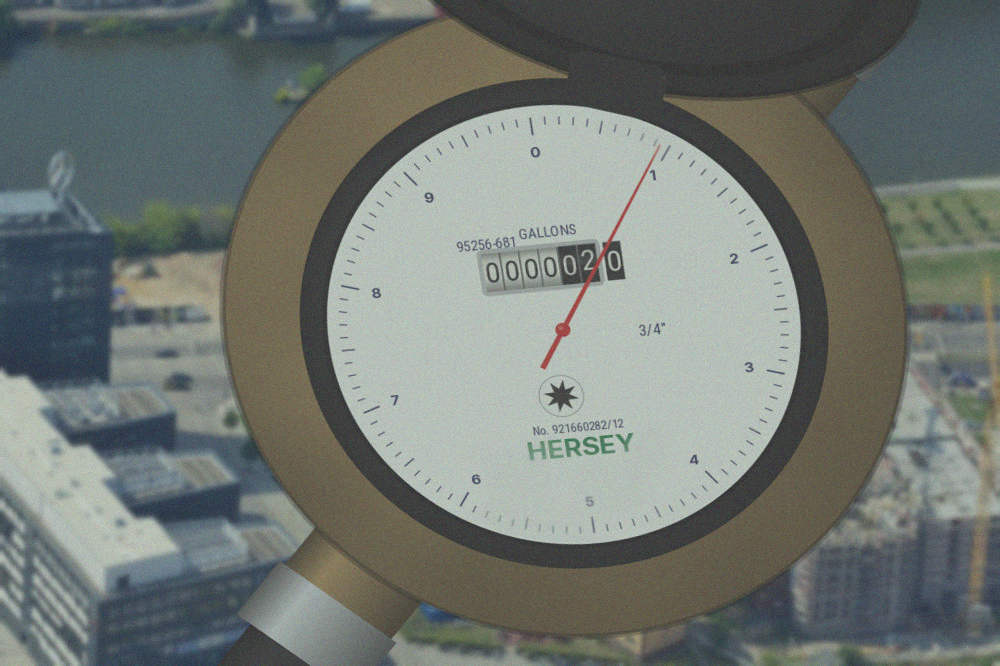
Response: gal 20.9
